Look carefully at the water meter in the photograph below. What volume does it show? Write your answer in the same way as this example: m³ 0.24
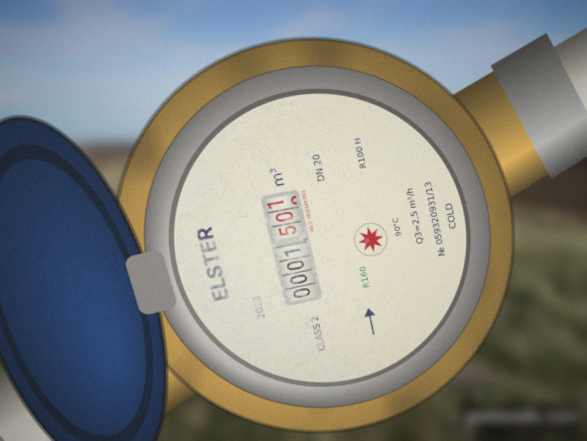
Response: m³ 1.501
